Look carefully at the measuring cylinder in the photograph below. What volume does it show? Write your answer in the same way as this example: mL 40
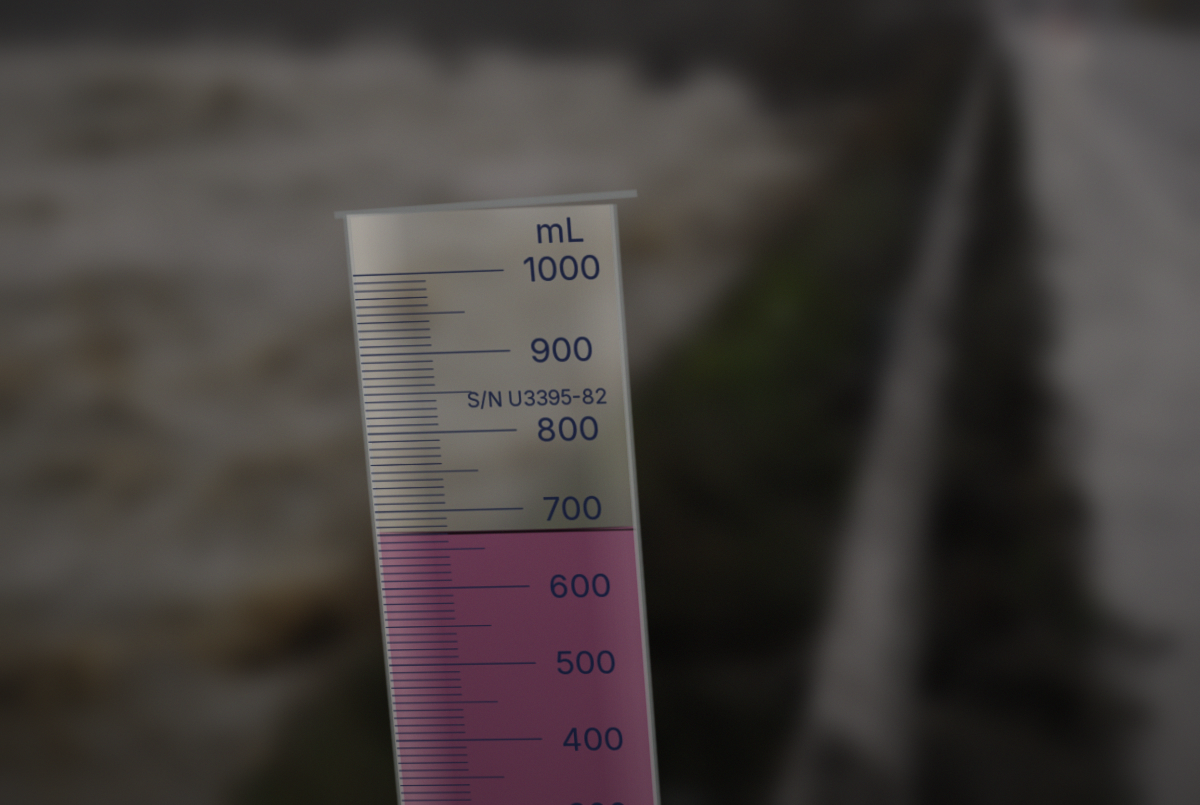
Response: mL 670
